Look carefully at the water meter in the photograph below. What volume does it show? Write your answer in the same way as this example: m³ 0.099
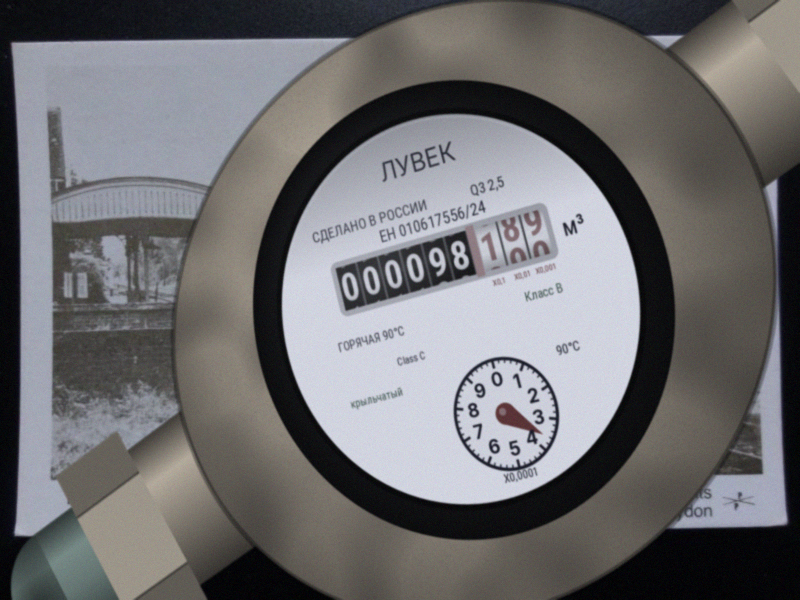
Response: m³ 98.1893
